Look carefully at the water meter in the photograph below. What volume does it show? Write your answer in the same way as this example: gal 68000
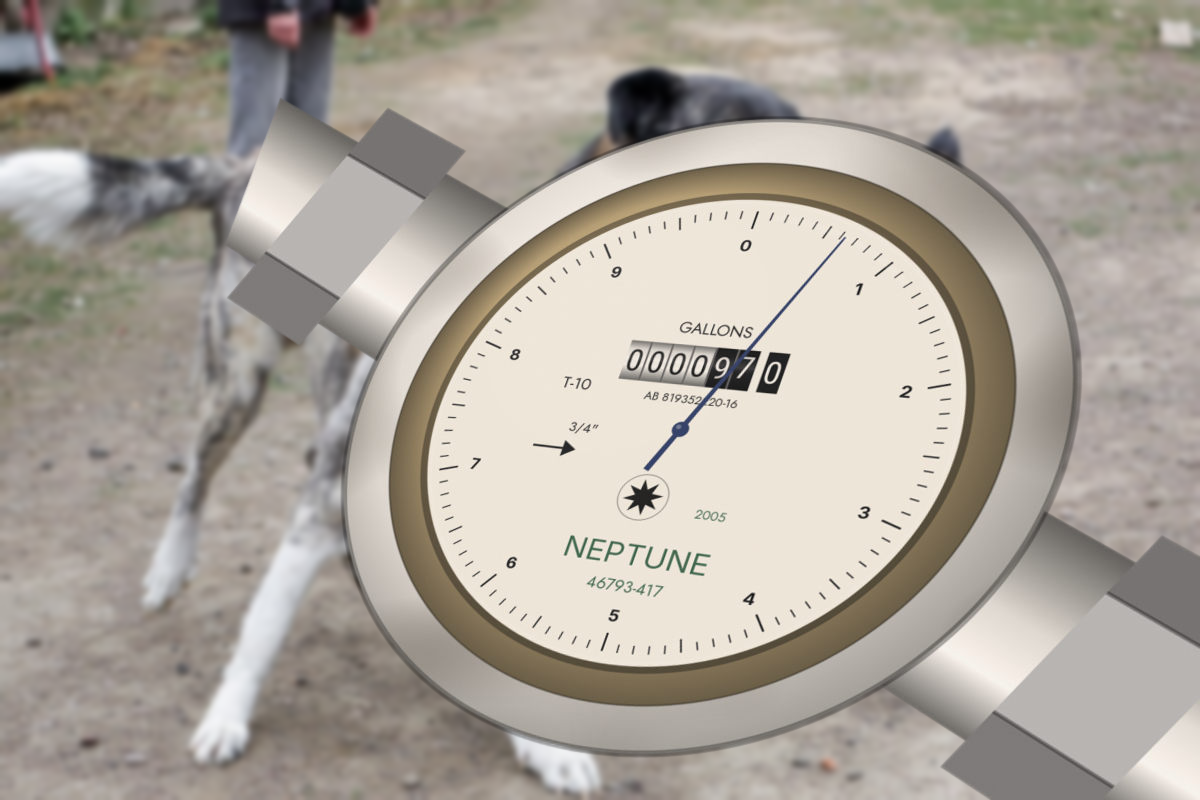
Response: gal 970.6
